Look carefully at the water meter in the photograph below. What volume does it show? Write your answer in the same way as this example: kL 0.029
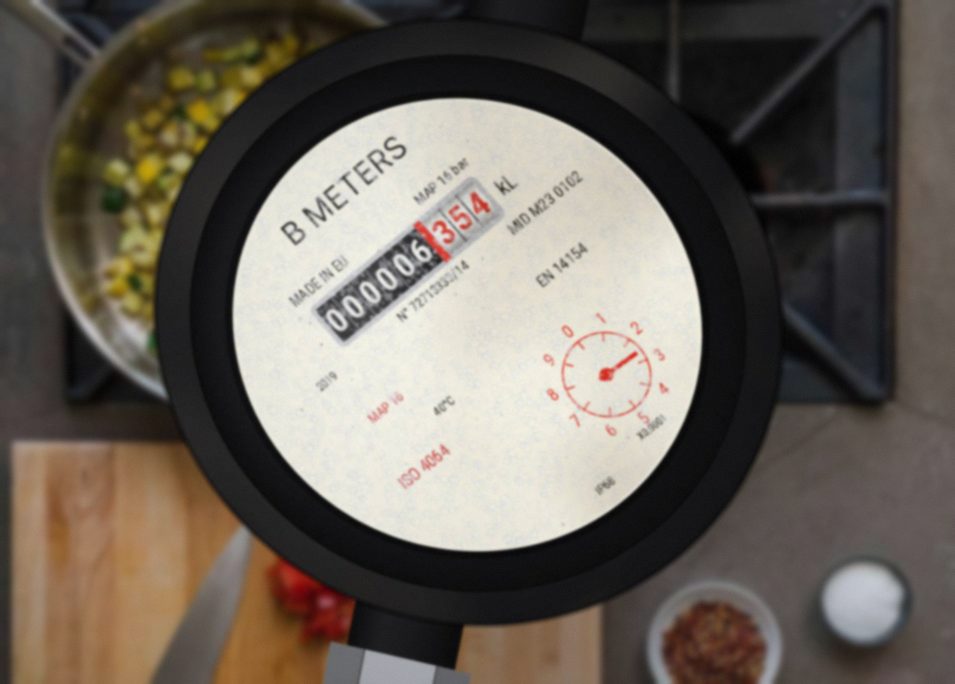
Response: kL 6.3542
